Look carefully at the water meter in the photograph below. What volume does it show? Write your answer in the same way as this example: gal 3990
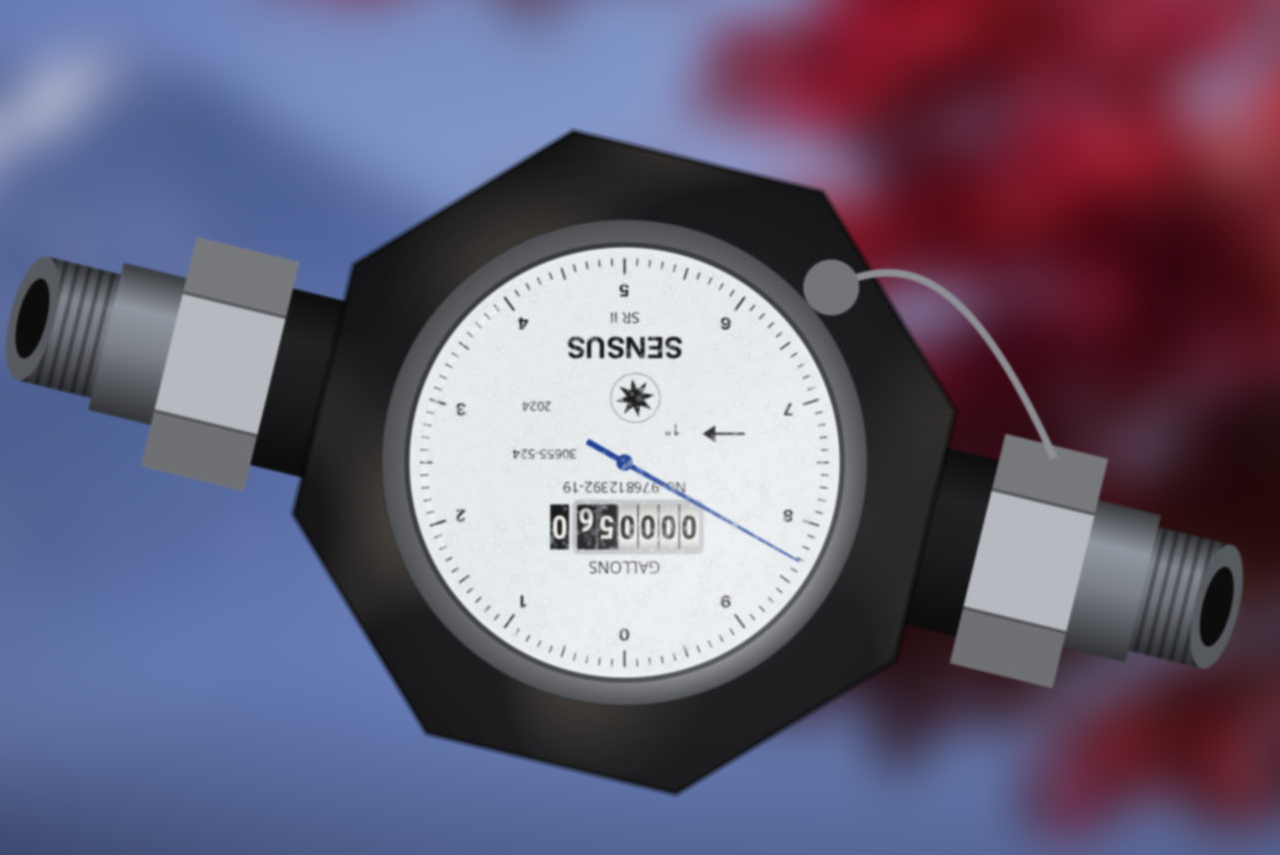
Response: gal 558.3
